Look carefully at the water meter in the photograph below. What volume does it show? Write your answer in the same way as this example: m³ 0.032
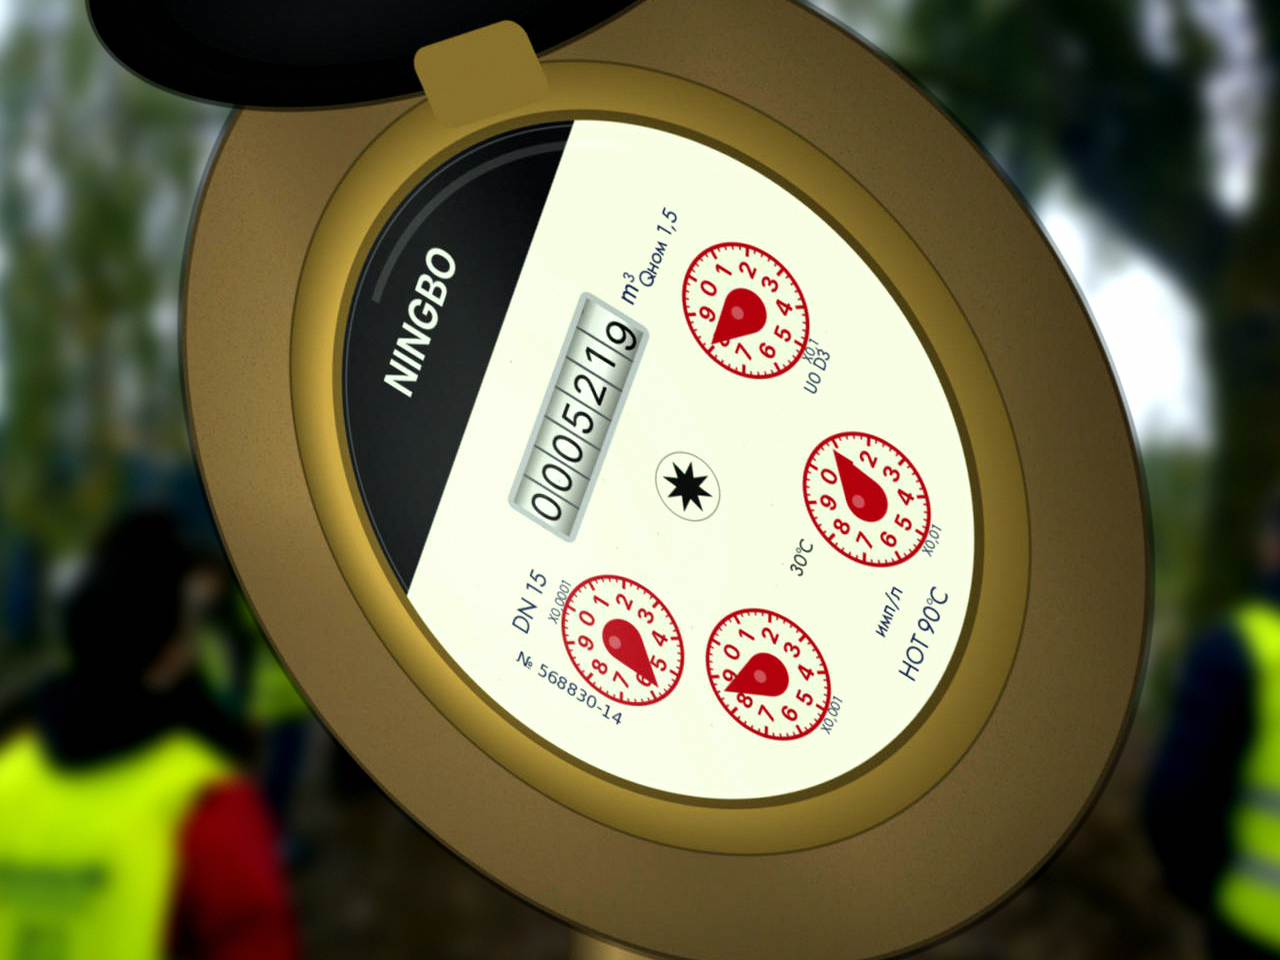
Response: m³ 5218.8085
